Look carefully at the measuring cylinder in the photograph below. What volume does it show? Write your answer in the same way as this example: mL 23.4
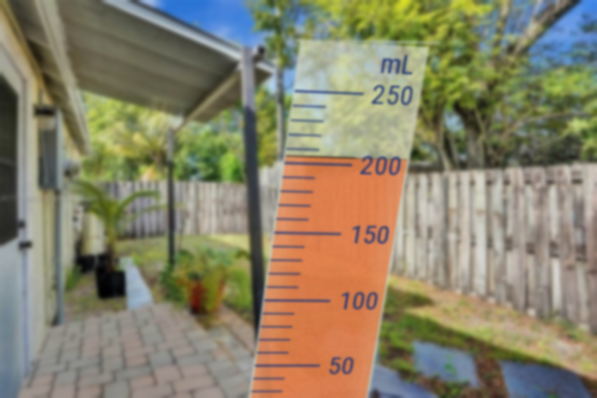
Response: mL 205
